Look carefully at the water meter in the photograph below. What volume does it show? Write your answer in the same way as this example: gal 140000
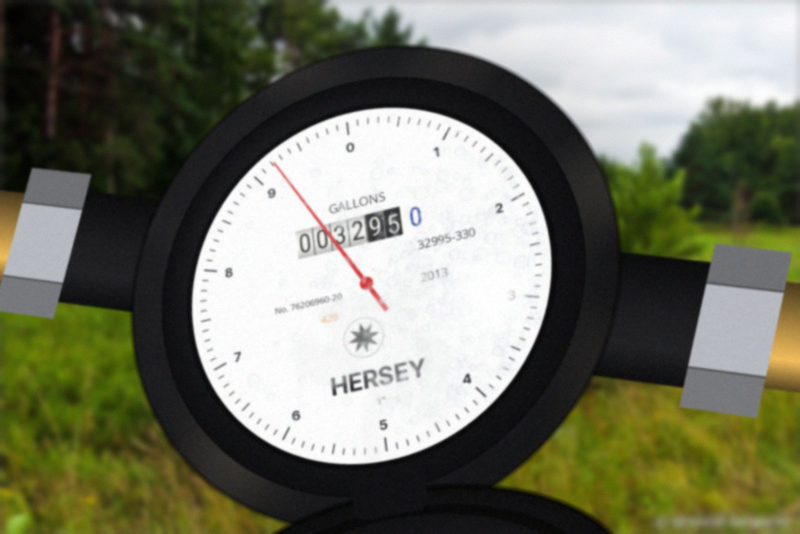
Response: gal 32949.2
